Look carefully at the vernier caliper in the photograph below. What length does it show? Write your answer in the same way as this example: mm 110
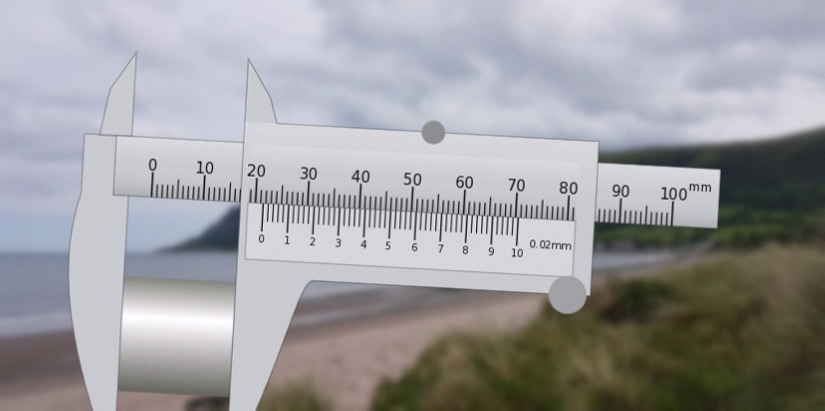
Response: mm 21.5
